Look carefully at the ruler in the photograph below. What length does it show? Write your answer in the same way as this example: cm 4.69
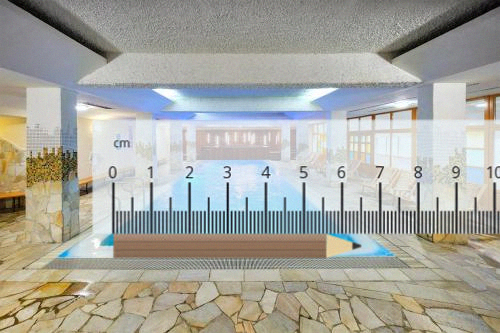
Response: cm 6.5
